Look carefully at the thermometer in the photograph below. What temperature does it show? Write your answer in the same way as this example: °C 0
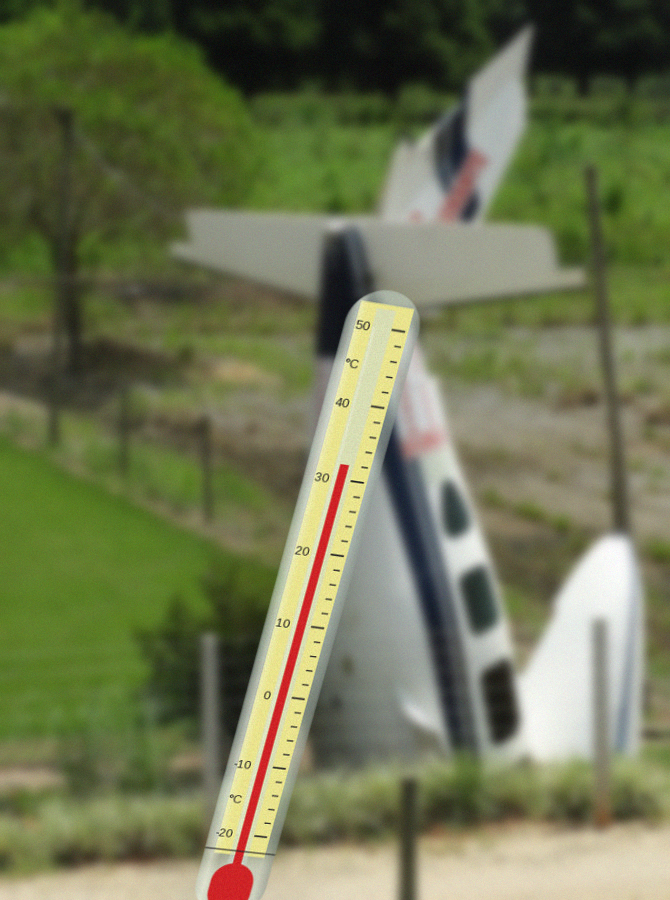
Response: °C 32
